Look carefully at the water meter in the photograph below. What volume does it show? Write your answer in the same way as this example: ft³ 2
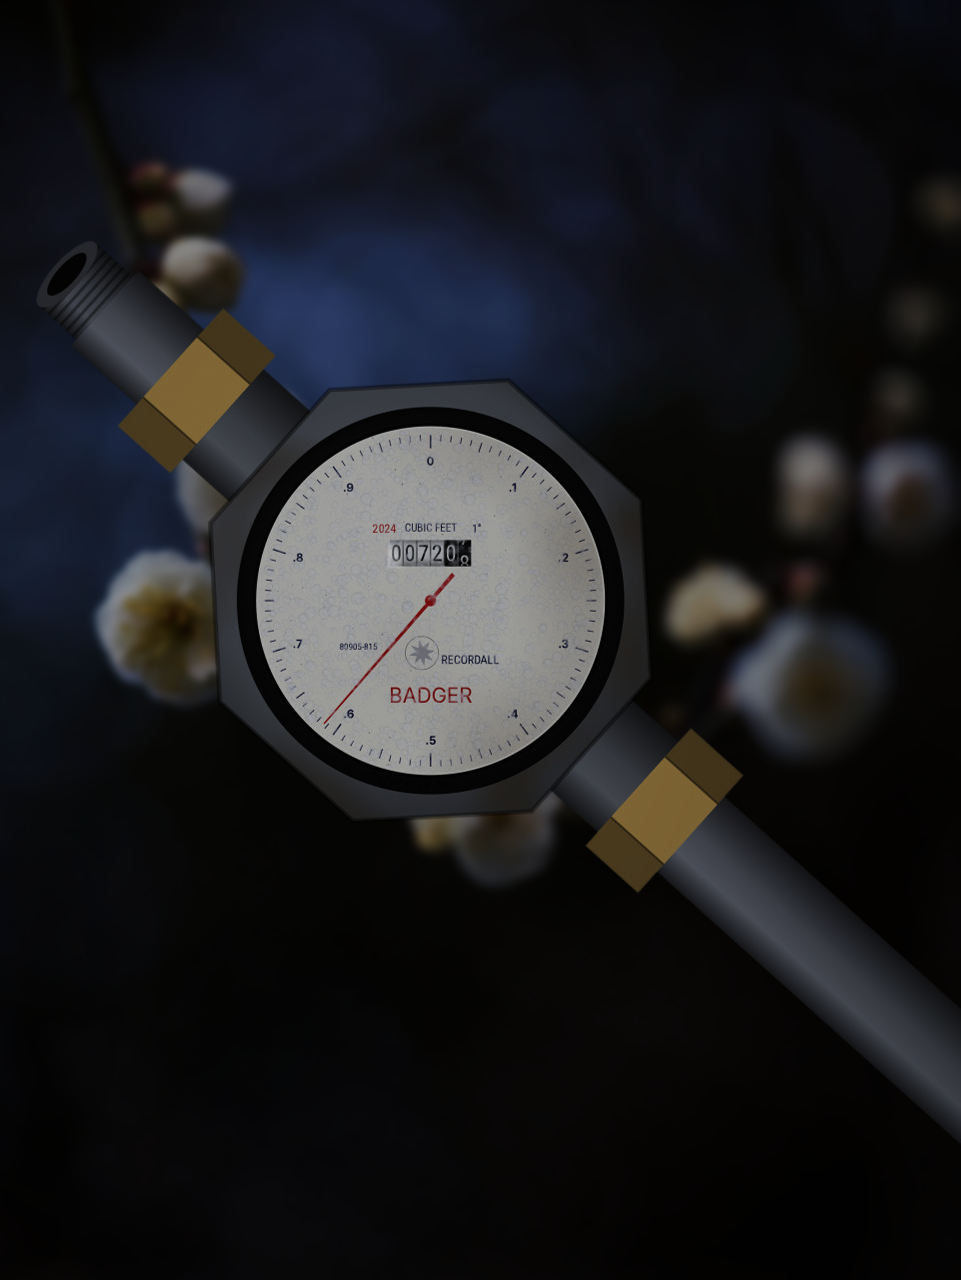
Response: ft³ 7207.61
